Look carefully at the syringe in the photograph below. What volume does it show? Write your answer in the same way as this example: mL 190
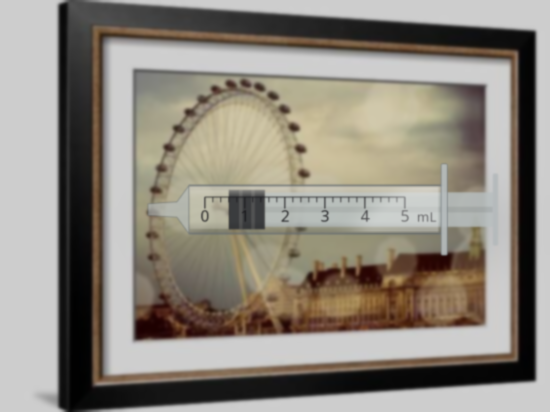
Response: mL 0.6
